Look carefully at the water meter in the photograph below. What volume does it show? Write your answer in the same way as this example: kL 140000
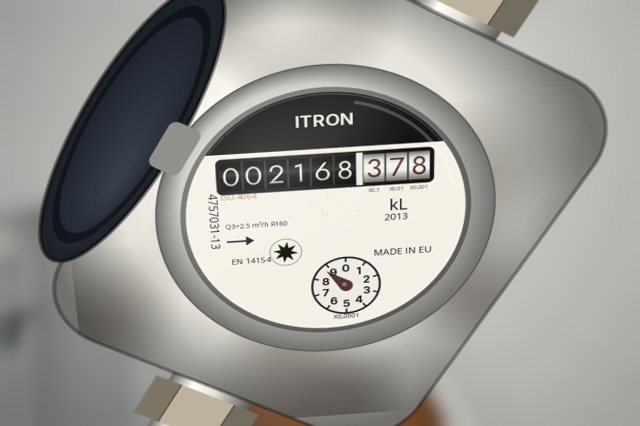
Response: kL 2168.3788
